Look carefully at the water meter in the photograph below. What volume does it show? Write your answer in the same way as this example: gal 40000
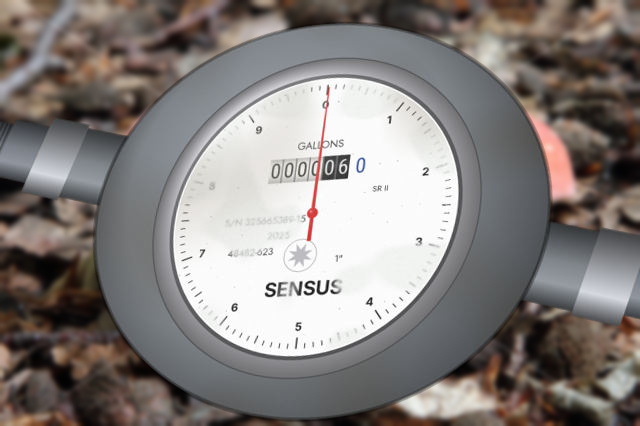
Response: gal 60.0
